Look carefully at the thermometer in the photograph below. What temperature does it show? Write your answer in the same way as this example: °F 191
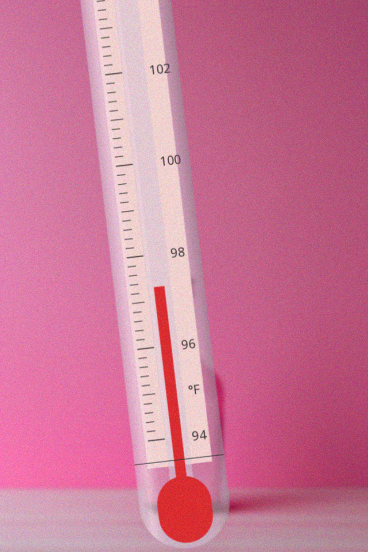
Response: °F 97.3
